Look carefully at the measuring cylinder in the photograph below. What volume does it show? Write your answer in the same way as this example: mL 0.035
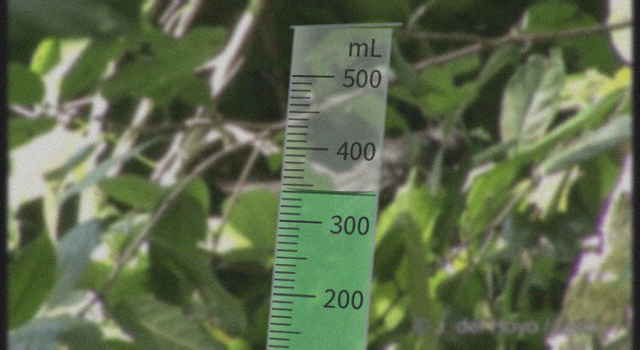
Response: mL 340
